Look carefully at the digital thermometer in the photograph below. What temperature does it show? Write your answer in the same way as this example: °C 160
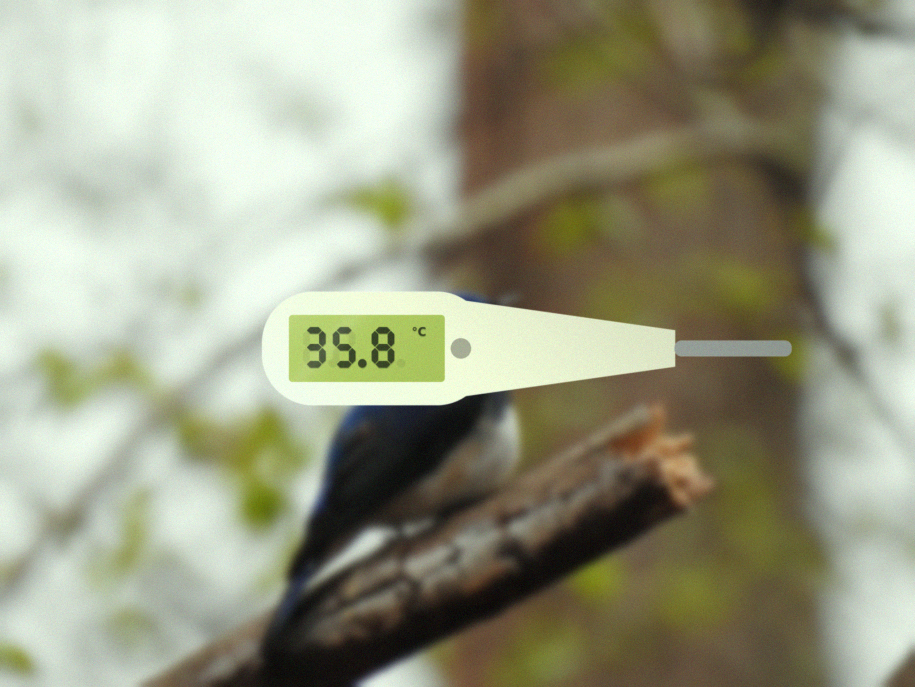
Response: °C 35.8
